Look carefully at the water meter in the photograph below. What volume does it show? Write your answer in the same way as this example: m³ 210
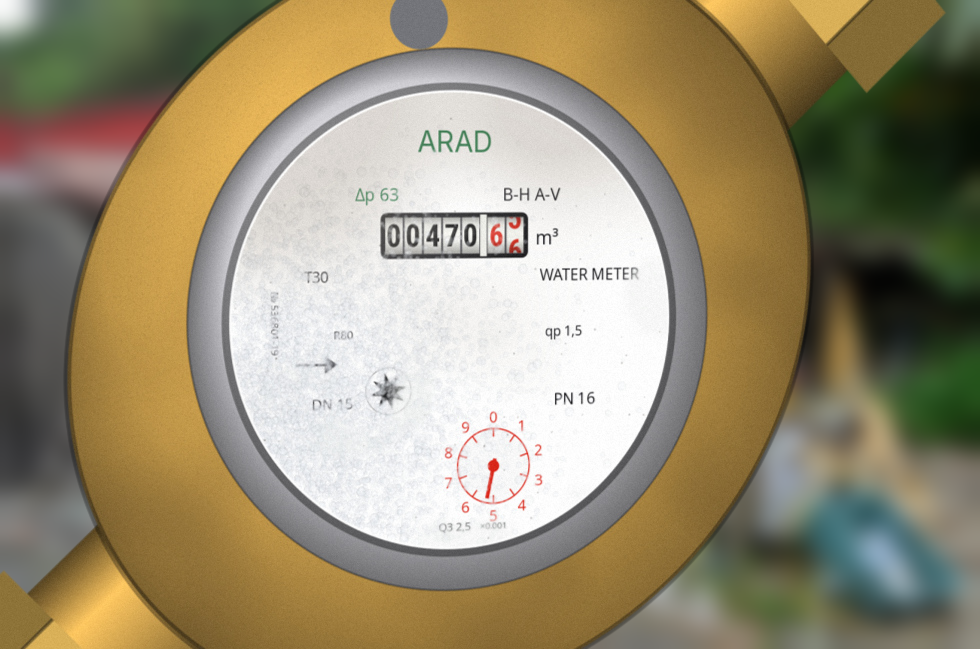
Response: m³ 470.655
